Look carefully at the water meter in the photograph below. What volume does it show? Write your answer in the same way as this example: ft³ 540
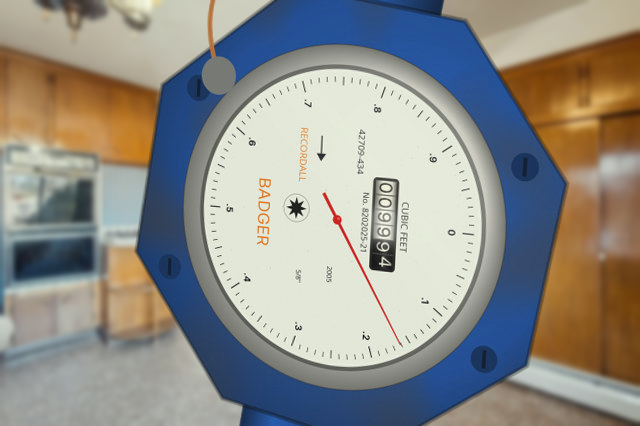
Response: ft³ 9994.16
